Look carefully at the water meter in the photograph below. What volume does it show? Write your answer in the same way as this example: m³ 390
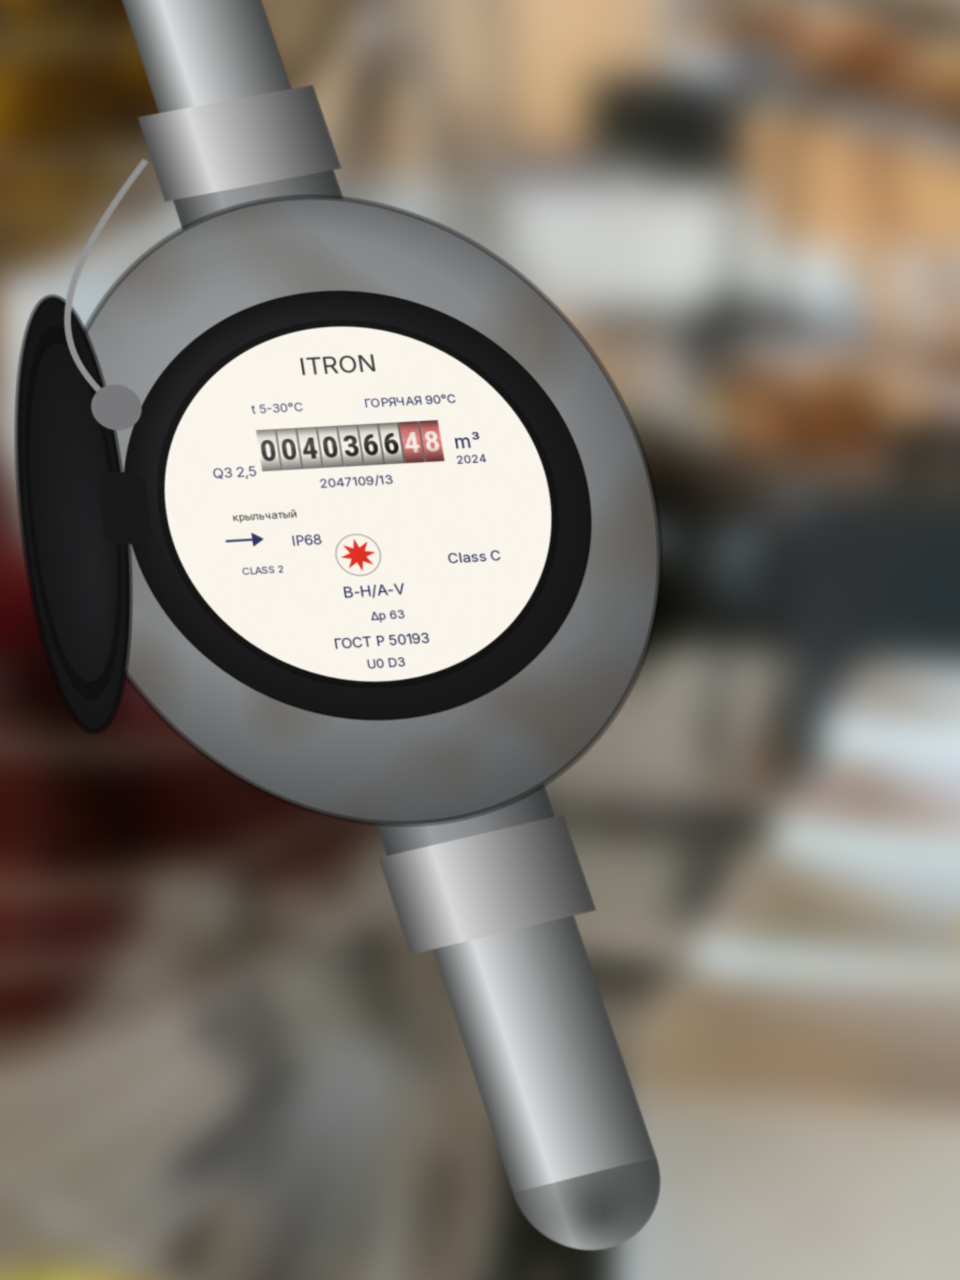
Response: m³ 40366.48
